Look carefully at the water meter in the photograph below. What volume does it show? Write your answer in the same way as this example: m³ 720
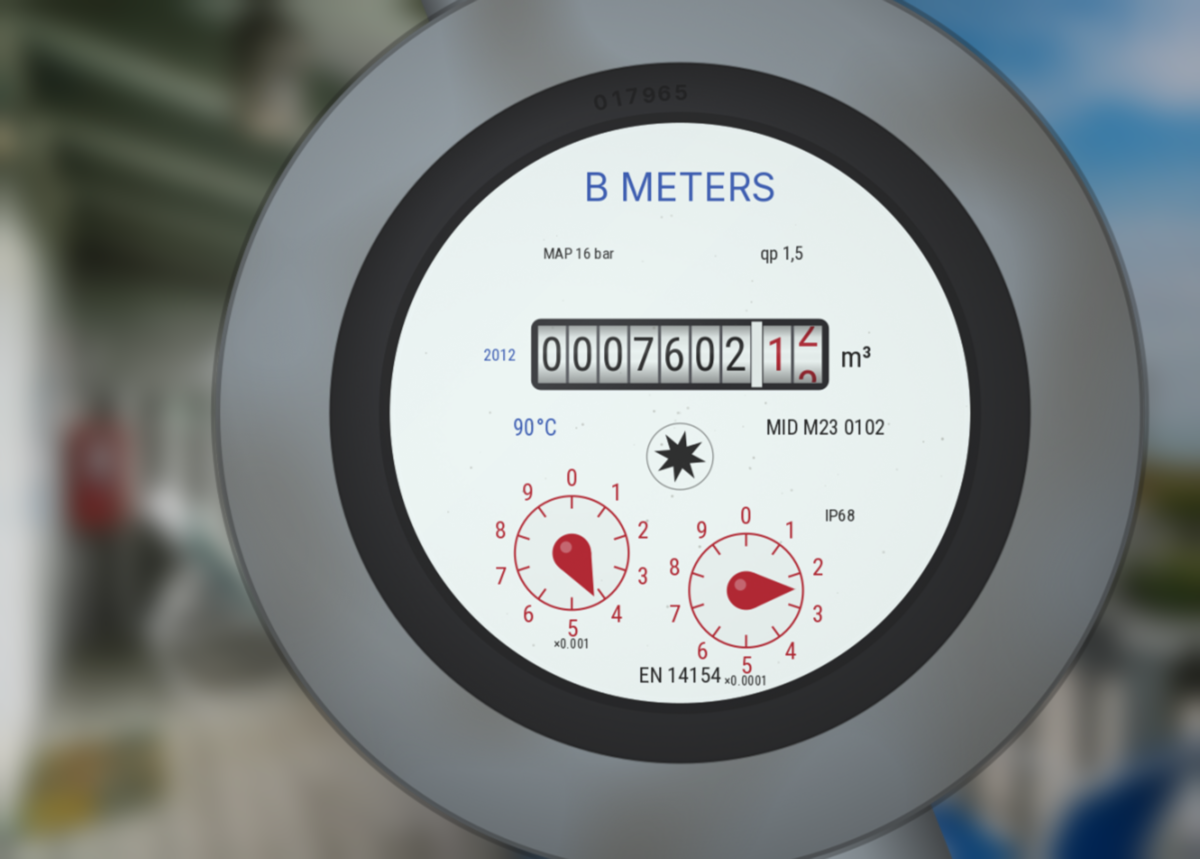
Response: m³ 7602.1242
